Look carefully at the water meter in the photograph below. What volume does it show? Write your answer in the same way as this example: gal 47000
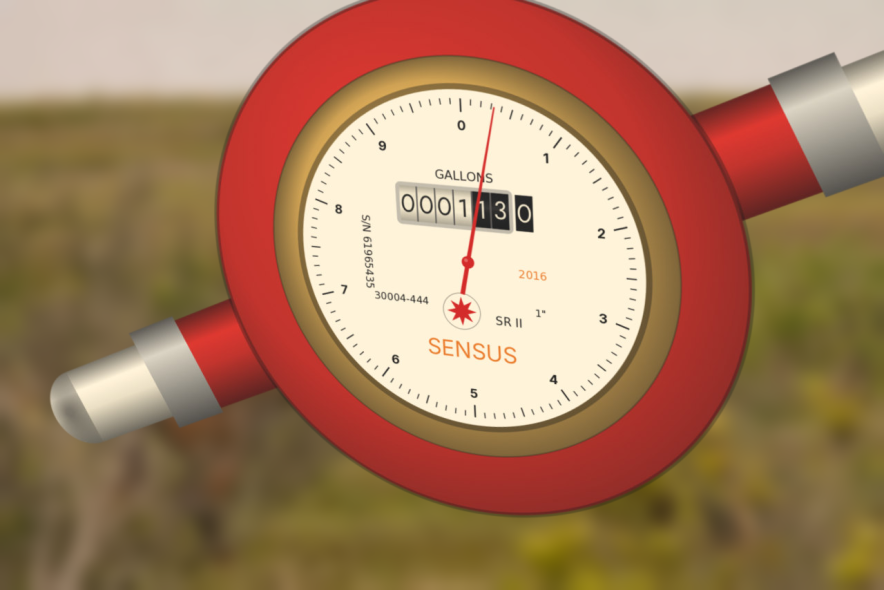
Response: gal 1130.3
